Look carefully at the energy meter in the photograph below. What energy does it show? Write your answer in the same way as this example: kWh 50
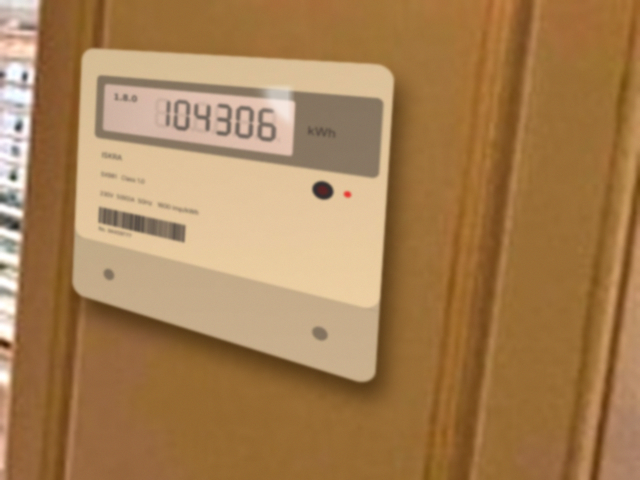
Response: kWh 104306
